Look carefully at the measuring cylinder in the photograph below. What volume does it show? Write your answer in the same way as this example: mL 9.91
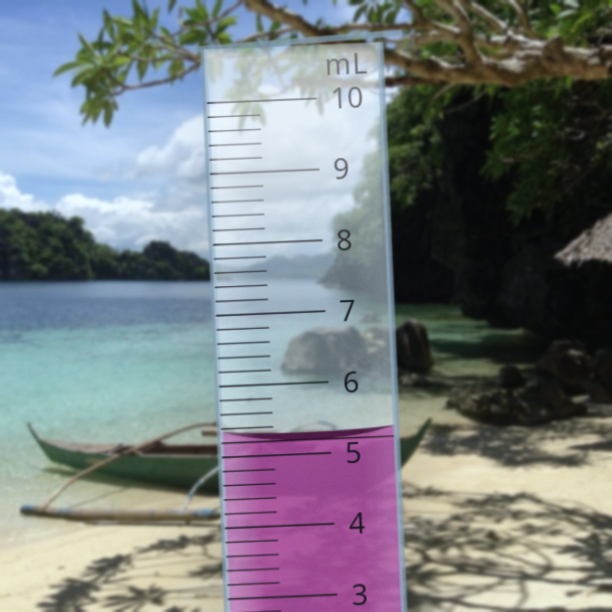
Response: mL 5.2
